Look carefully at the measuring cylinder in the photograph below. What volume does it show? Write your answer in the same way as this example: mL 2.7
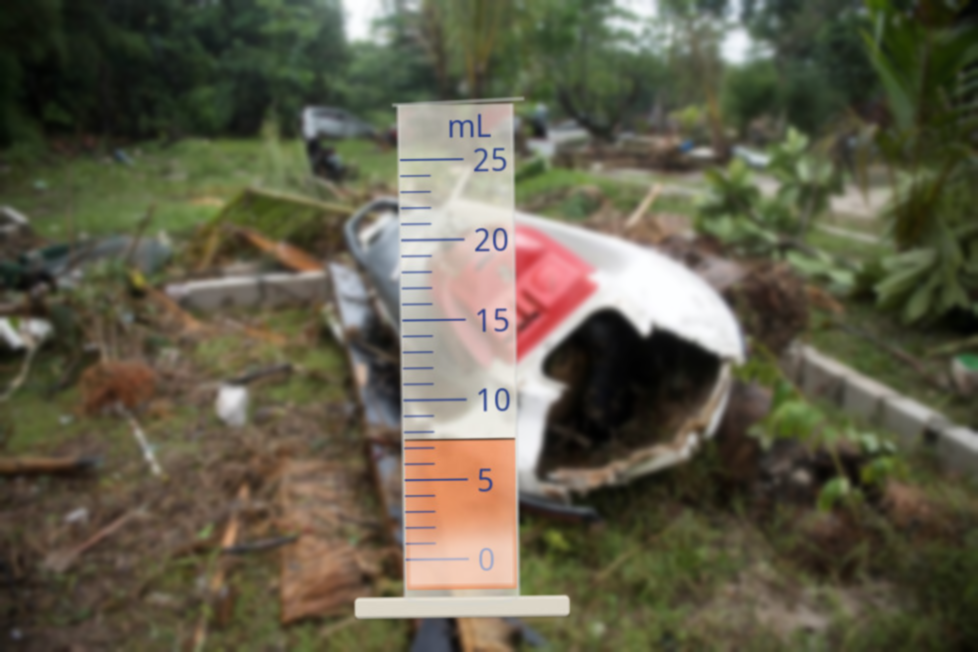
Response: mL 7.5
